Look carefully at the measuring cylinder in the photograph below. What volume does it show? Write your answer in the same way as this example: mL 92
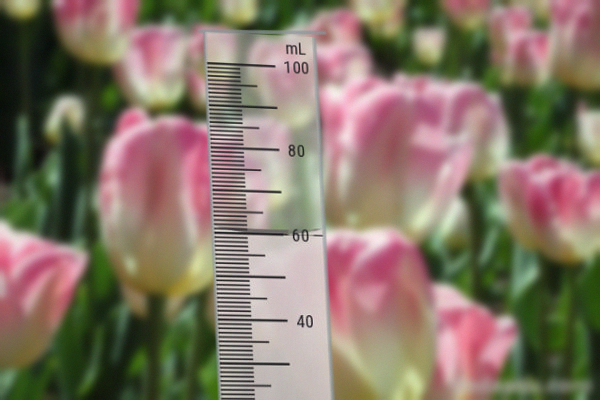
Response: mL 60
